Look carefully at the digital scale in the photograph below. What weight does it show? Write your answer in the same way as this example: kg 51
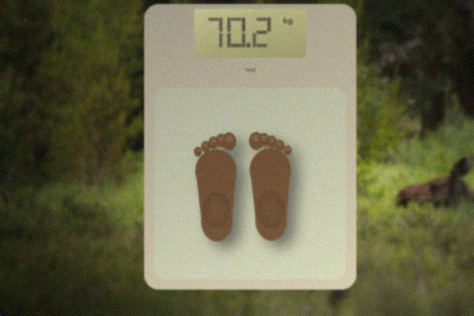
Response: kg 70.2
